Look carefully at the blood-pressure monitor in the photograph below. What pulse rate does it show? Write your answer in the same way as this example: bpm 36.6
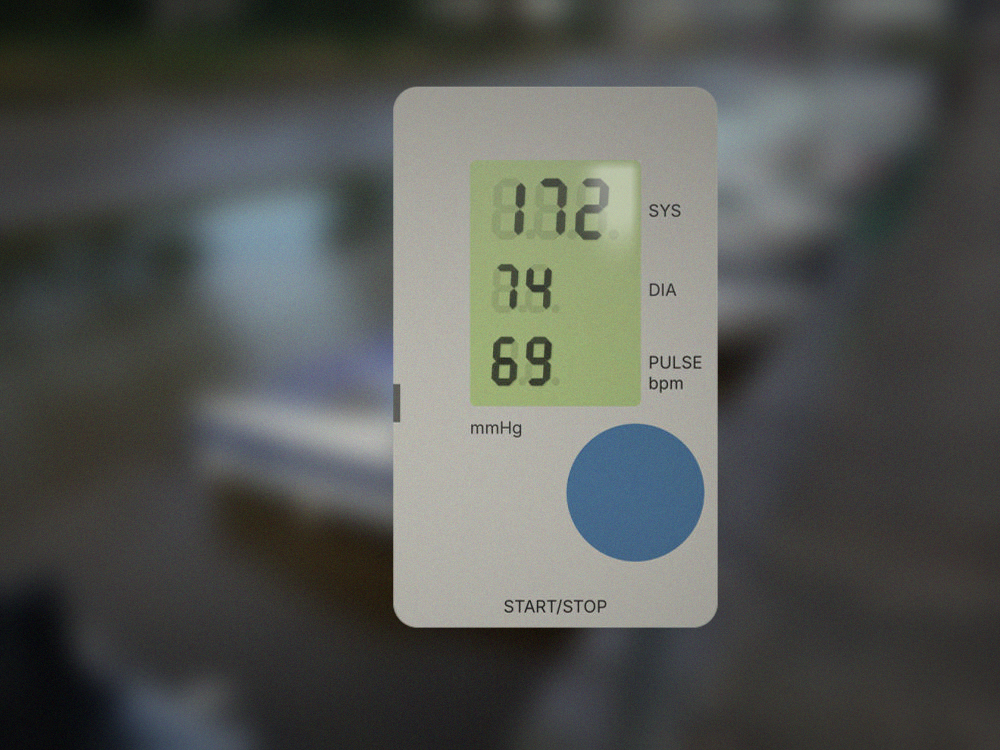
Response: bpm 69
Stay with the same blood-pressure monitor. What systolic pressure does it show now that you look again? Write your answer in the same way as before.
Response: mmHg 172
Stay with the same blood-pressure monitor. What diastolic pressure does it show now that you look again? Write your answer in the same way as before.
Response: mmHg 74
